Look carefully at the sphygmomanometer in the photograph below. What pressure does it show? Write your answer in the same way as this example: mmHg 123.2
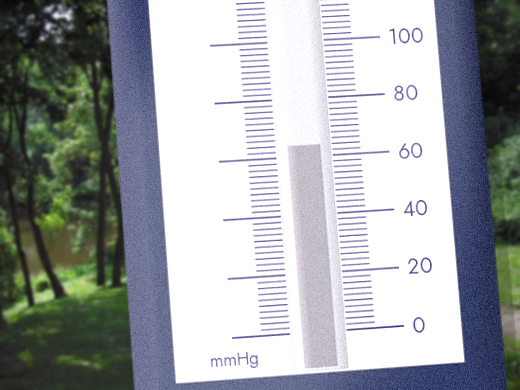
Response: mmHg 64
